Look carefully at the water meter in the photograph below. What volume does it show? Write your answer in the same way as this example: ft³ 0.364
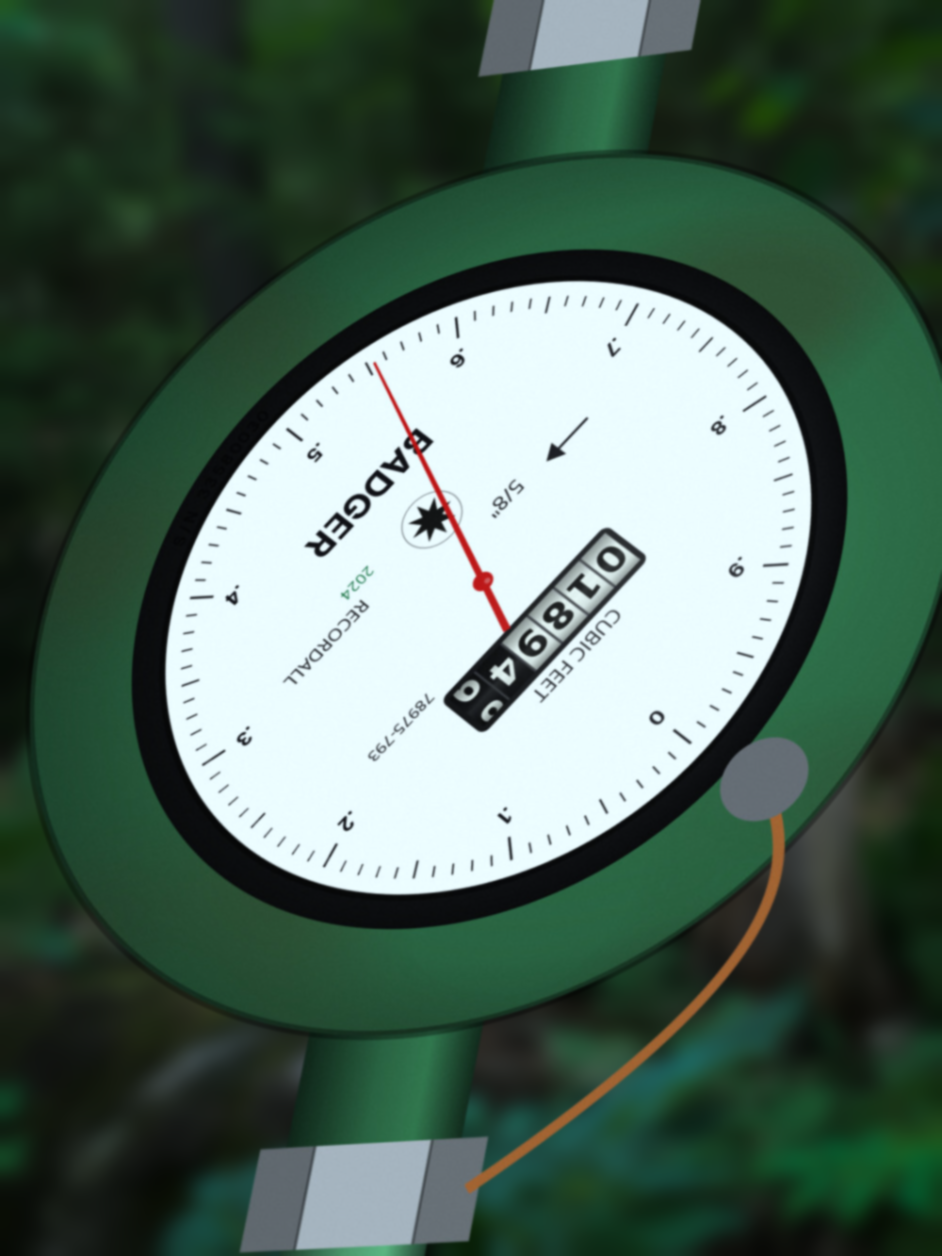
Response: ft³ 18948.55
